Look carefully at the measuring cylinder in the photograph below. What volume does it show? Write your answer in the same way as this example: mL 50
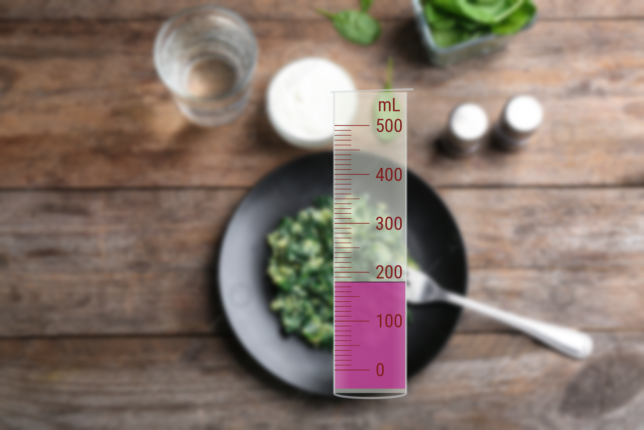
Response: mL 180
